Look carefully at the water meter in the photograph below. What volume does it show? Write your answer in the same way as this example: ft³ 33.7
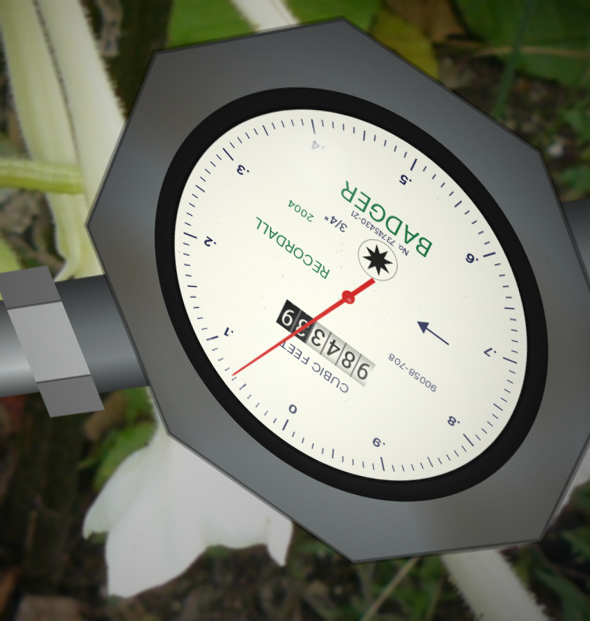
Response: ft³ 984339.06
